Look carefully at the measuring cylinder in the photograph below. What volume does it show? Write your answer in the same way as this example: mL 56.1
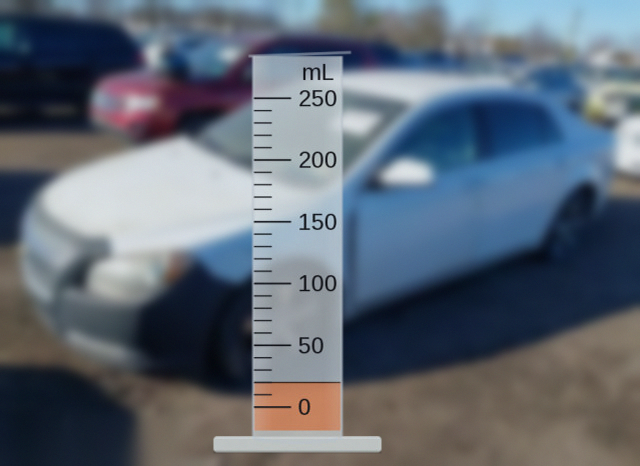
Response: mL 20
